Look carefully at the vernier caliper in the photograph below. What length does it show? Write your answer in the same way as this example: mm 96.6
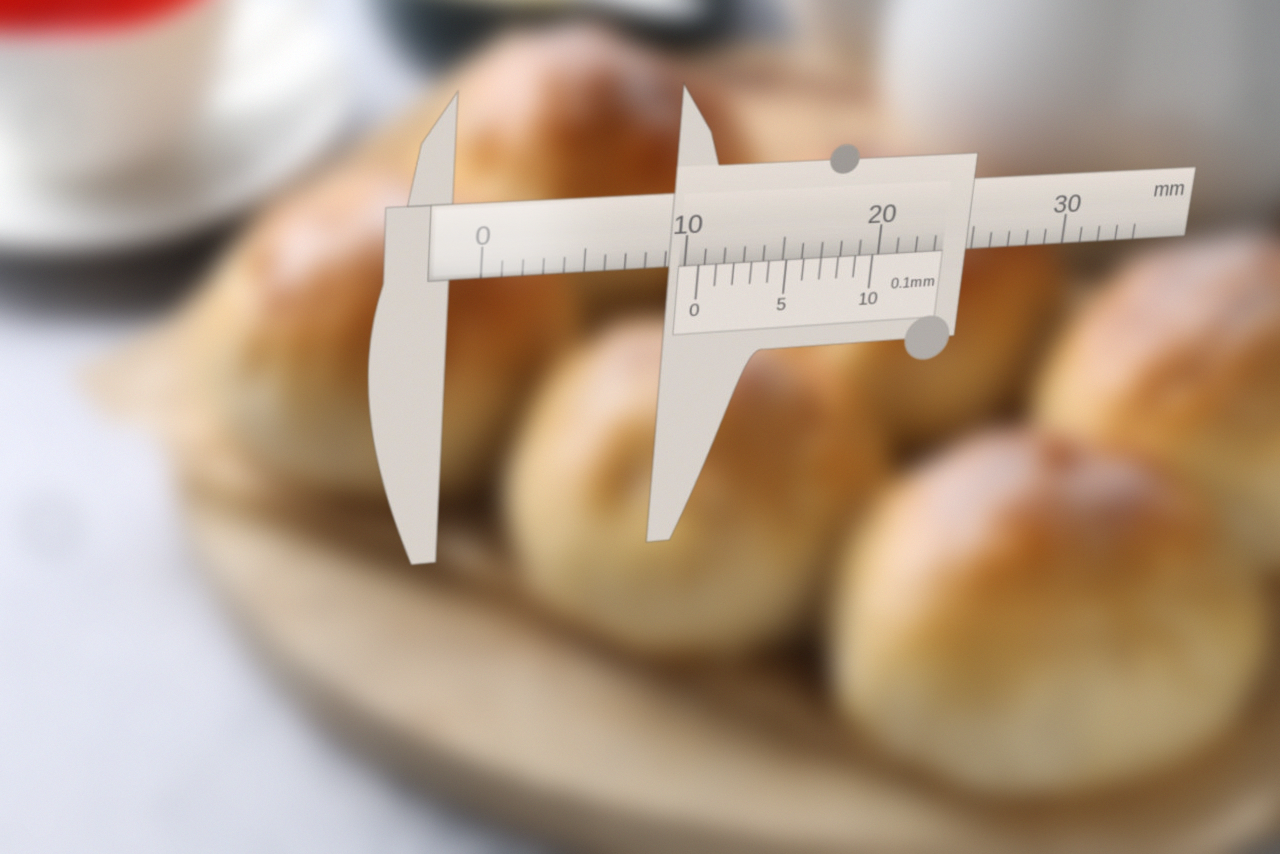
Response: mm 10.7
